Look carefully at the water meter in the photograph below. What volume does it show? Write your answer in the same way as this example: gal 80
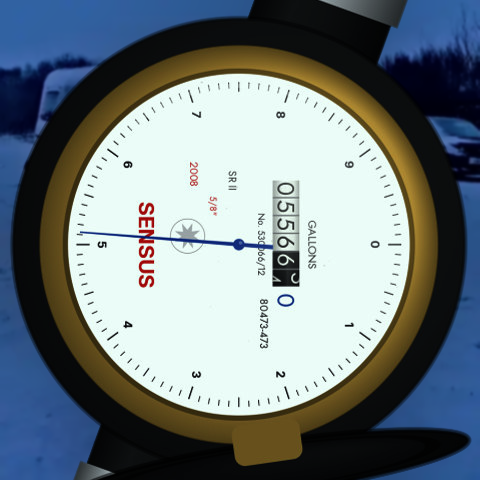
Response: gal 556635.1
